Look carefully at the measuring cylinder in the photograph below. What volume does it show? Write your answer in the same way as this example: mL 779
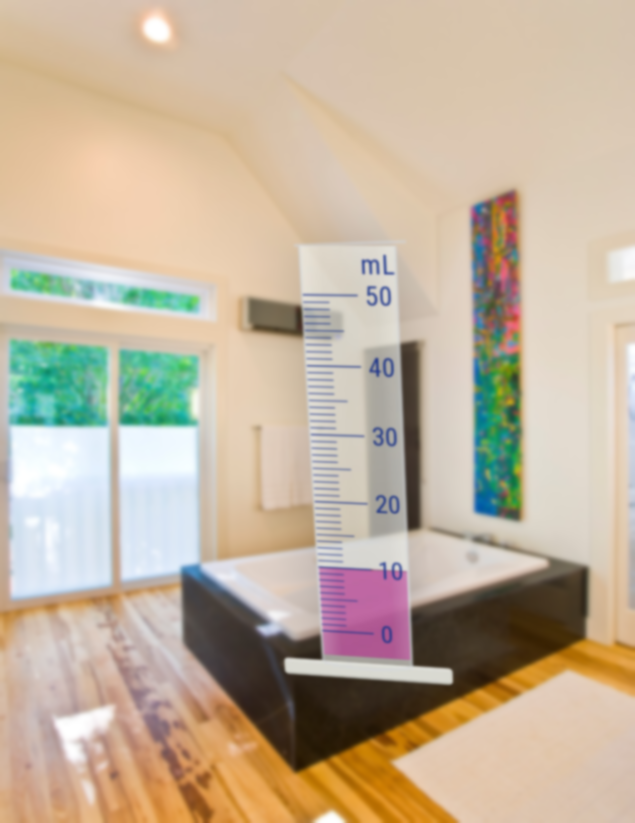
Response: mL 10
